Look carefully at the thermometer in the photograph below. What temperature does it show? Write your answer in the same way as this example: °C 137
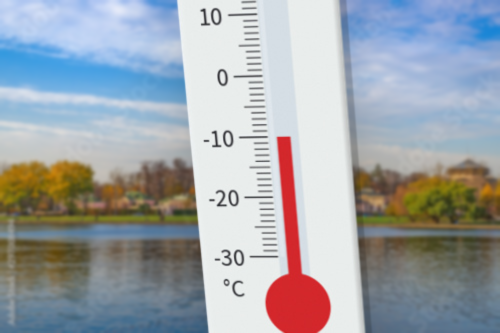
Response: °C -10
